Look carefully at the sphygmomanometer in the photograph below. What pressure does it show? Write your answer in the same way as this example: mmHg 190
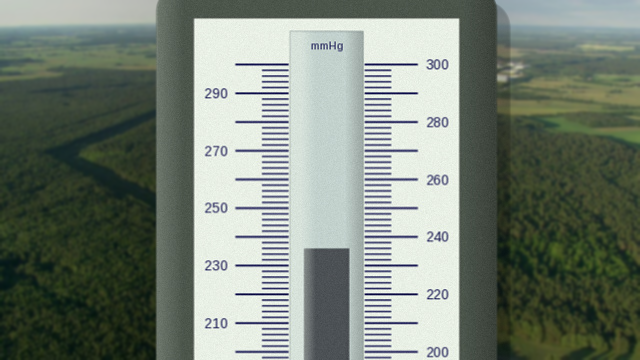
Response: mmHg 236
